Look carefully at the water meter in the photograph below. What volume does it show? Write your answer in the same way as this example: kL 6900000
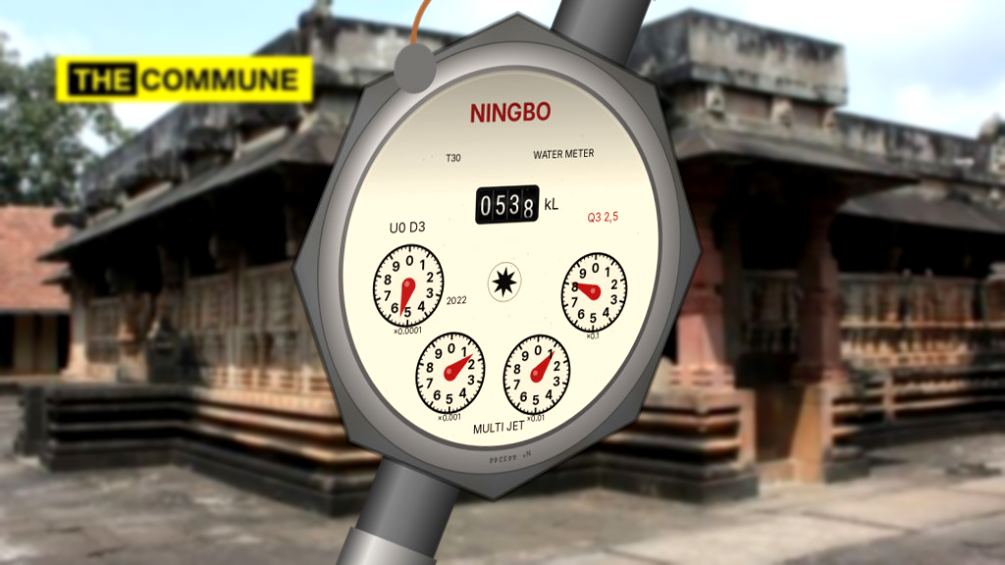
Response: kL 537.8115
